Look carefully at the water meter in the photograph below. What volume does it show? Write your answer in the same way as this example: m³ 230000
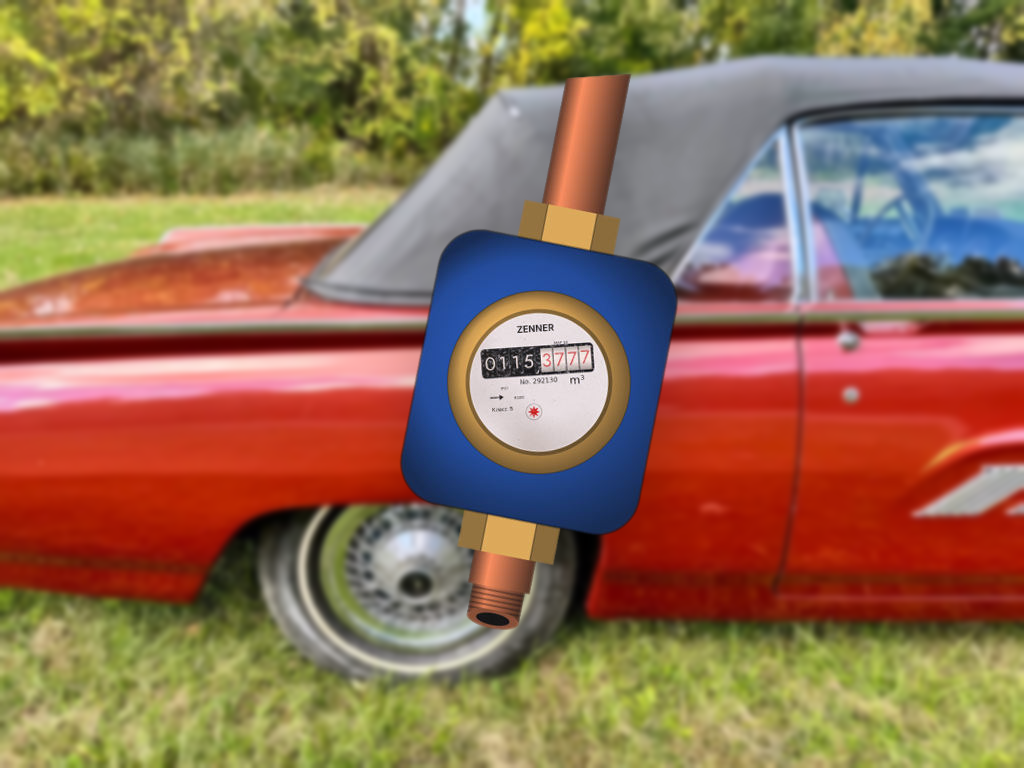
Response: m³ 115.3777
